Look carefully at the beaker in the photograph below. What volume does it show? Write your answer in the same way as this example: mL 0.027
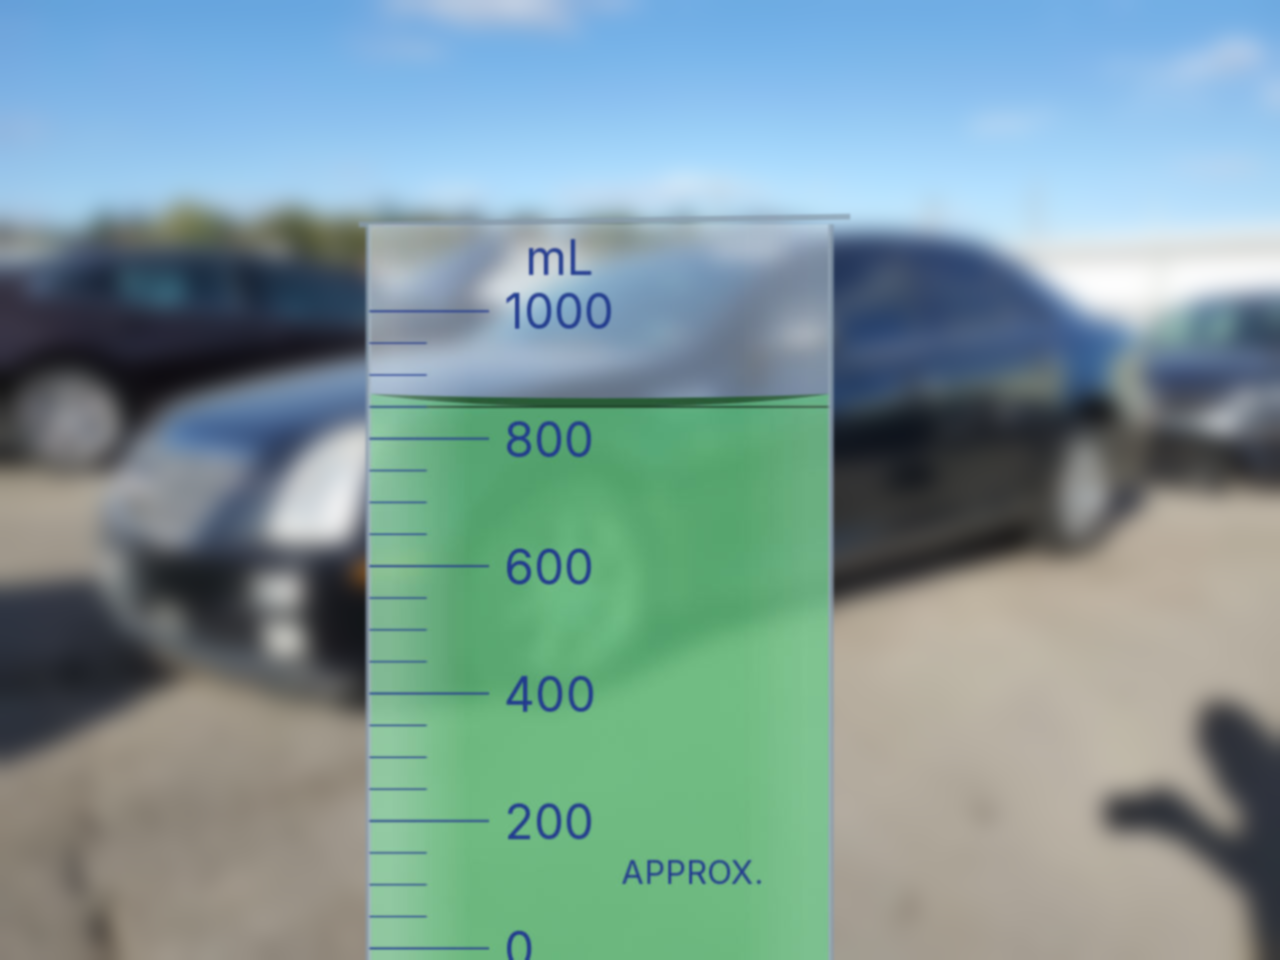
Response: mL 850
